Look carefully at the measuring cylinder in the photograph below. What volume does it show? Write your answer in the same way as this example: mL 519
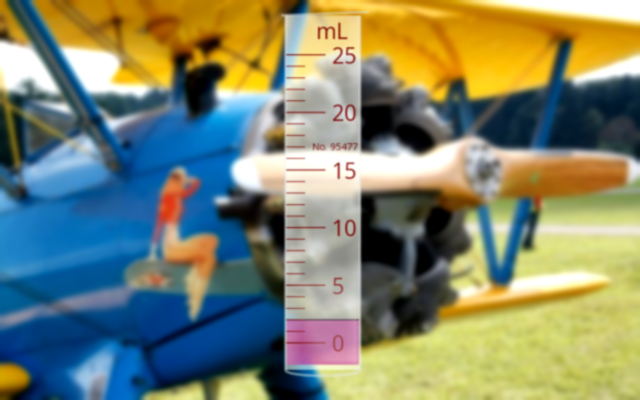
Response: mL 2
